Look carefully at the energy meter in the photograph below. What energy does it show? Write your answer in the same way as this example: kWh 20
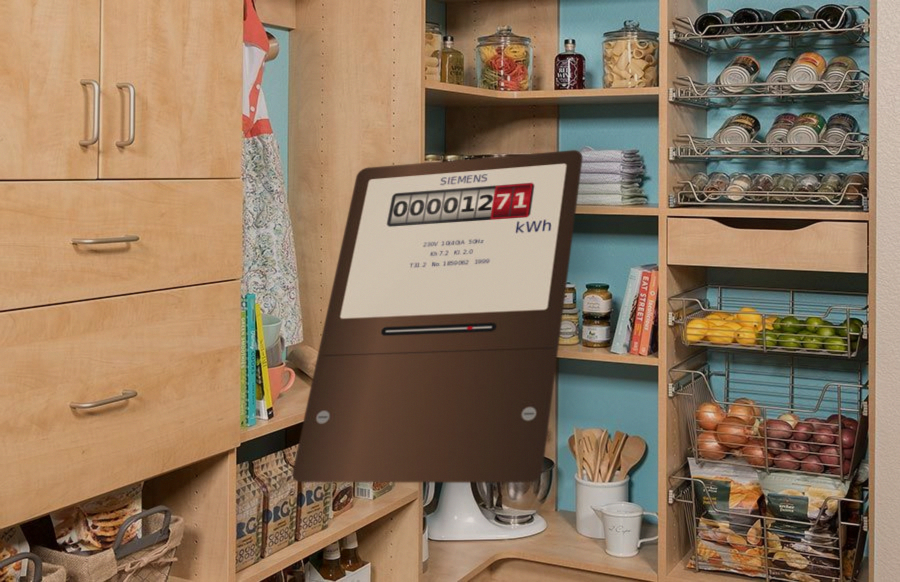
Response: kWh 12.71
